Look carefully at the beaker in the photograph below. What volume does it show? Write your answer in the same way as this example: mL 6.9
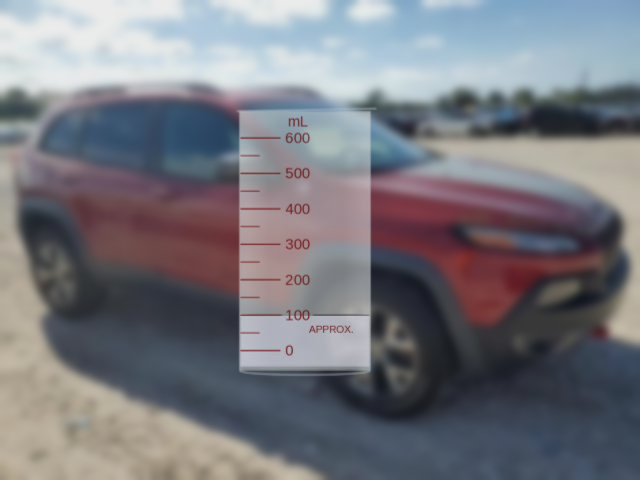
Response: mL 100
